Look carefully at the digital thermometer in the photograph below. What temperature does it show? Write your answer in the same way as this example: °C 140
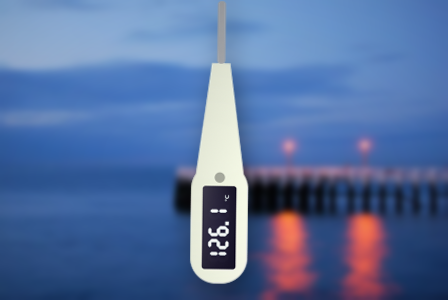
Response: °C 126.1
